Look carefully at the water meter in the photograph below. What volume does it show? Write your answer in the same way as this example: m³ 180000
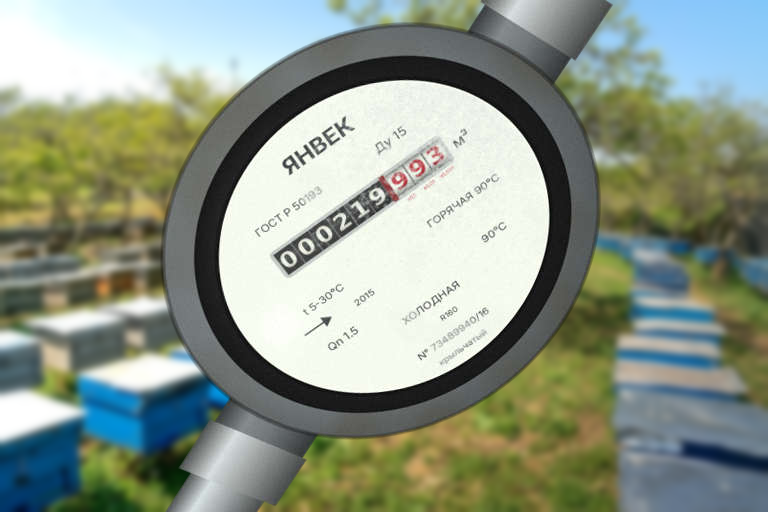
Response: m³ 219.993
